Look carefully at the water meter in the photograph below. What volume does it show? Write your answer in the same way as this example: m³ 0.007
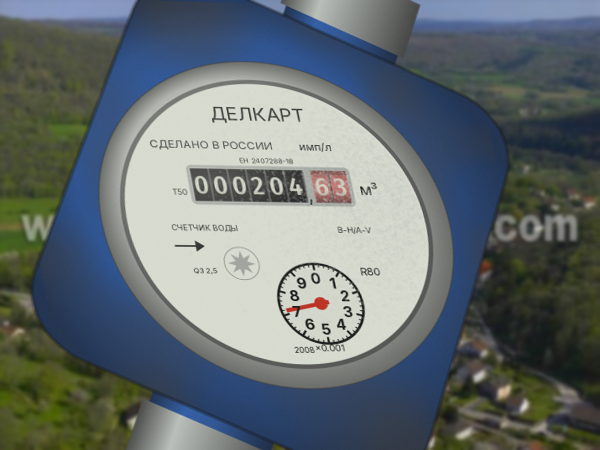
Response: m³ 204.637
